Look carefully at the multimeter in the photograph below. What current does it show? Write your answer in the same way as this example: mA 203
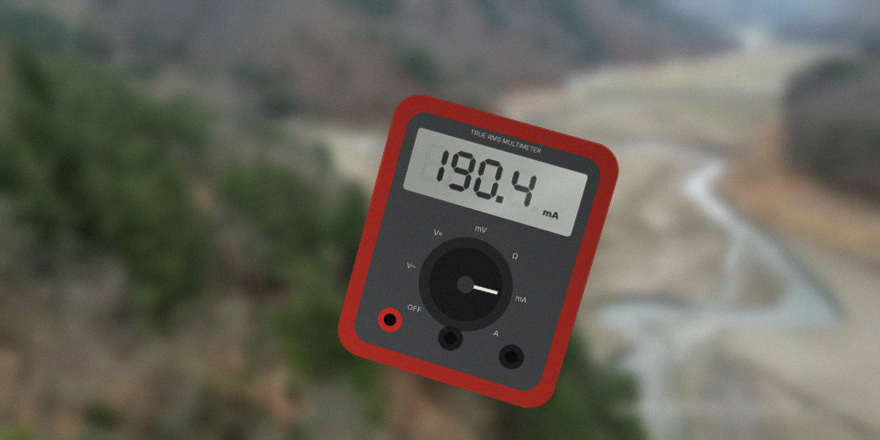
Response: mA 190.4
